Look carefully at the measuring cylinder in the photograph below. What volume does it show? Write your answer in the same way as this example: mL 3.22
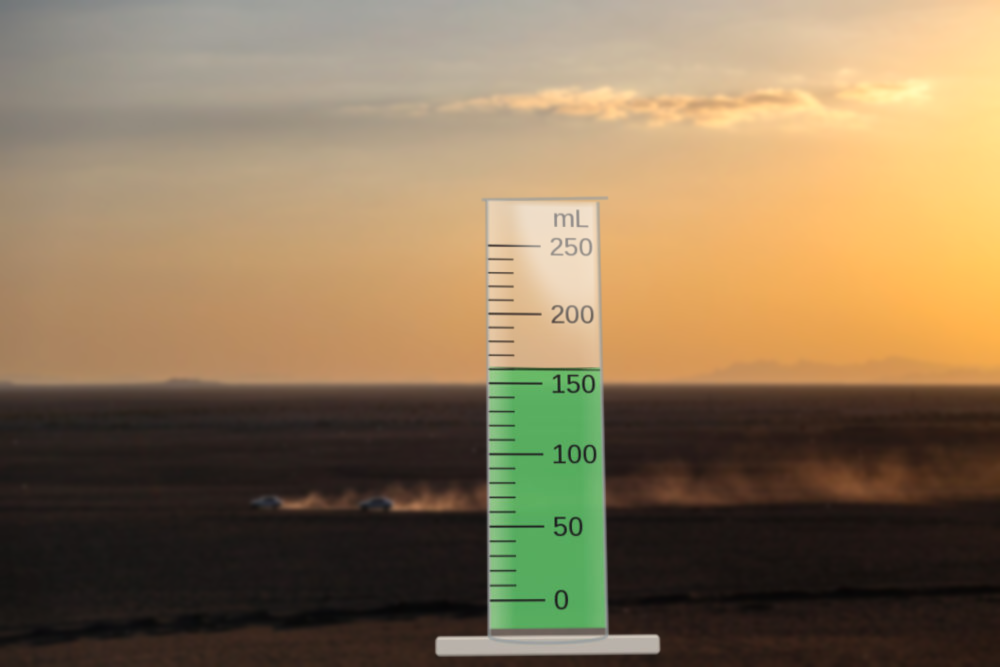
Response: mL 160
